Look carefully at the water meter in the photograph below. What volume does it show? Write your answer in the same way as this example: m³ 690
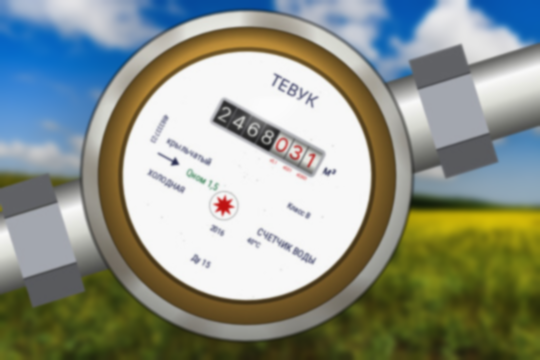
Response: m³ 2468.031
